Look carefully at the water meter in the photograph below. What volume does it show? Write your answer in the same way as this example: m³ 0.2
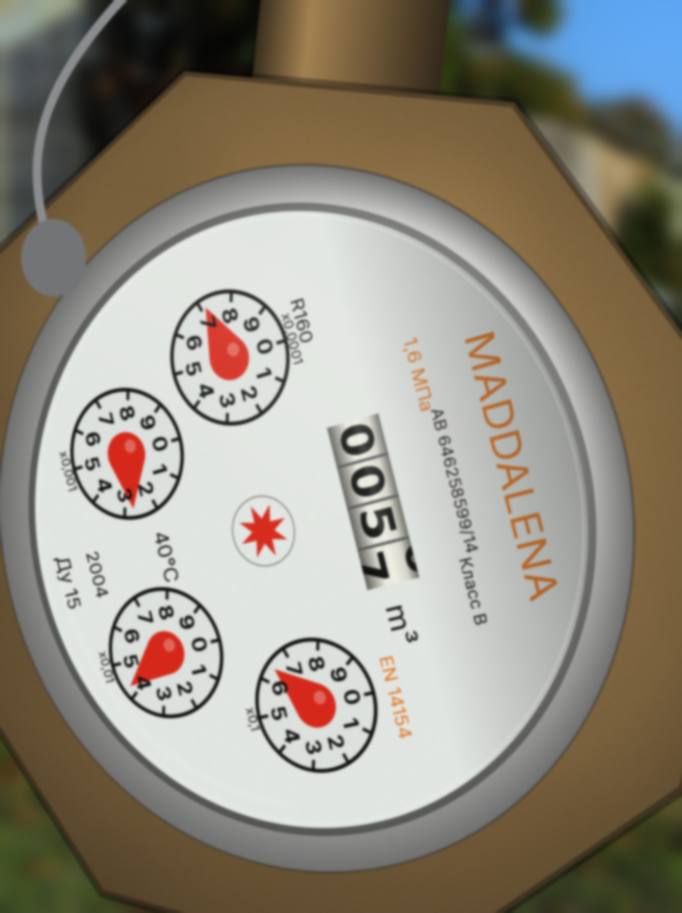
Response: m³ 56.6427
